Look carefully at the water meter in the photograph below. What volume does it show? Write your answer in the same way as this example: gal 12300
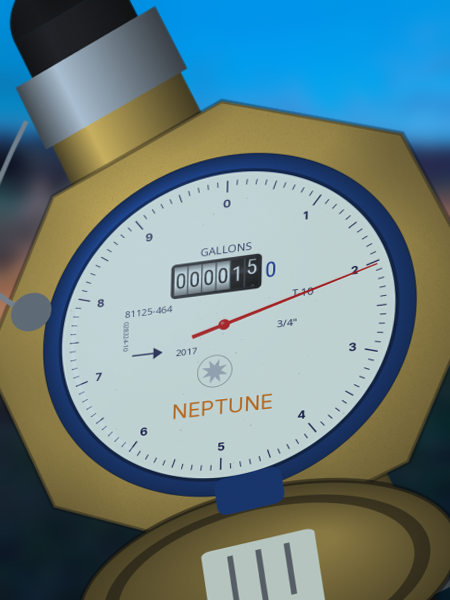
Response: gal 152.0
